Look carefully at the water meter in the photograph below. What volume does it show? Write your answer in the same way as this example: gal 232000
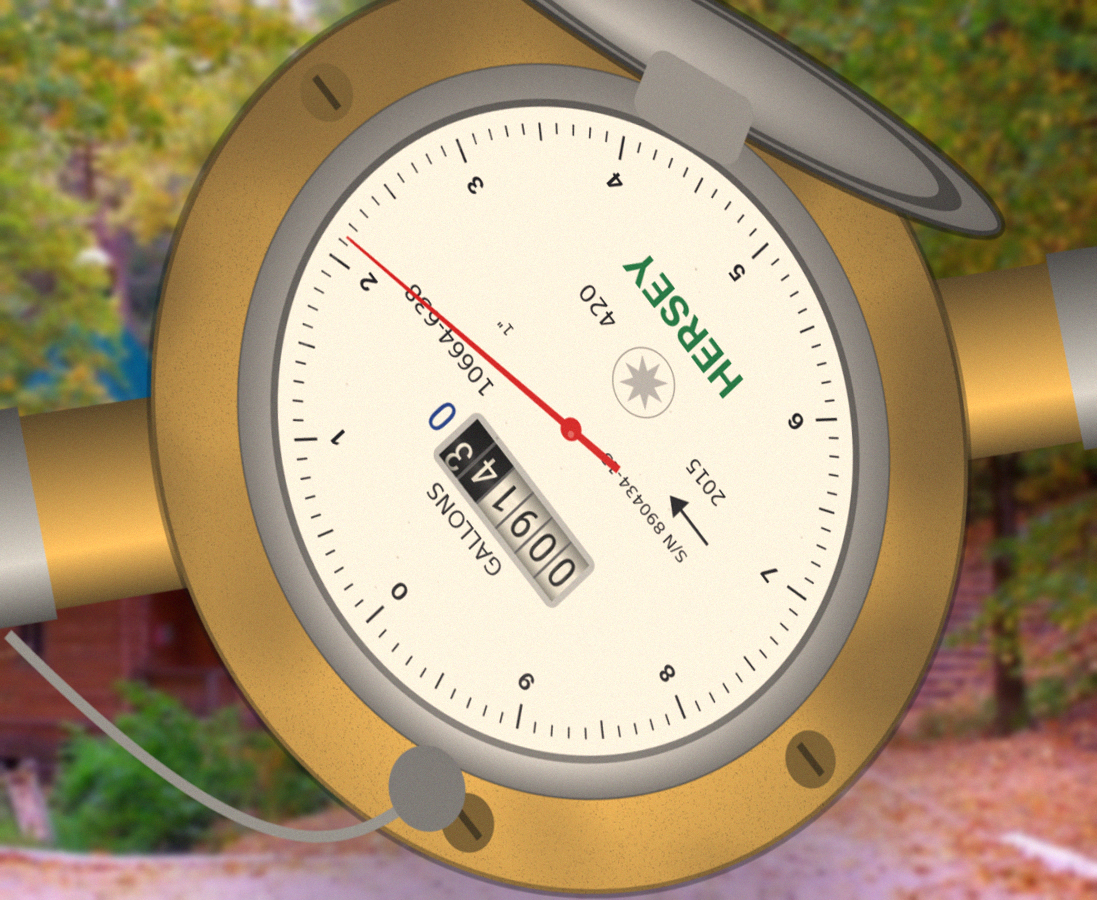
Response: gal 91432.1
